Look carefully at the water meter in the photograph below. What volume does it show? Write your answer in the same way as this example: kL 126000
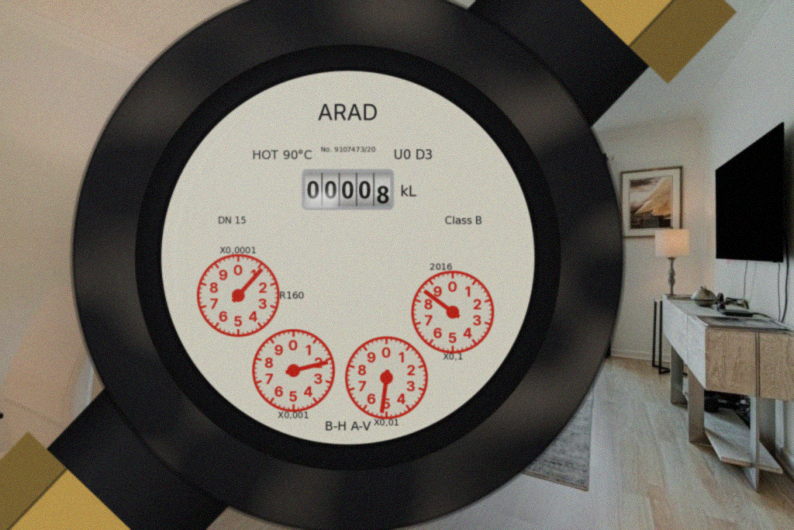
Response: kL 7.8521
